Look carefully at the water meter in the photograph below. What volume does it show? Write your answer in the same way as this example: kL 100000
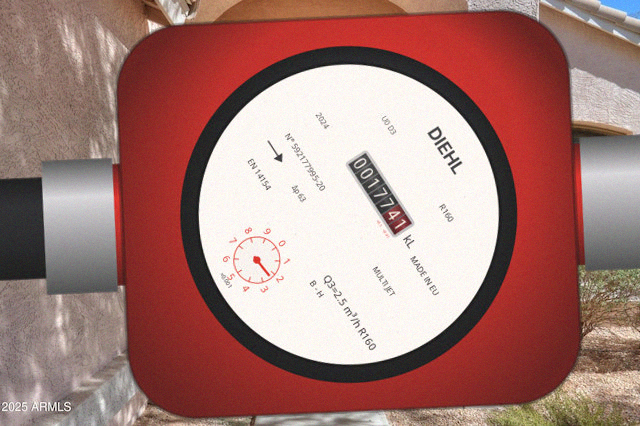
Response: kL 177.412
